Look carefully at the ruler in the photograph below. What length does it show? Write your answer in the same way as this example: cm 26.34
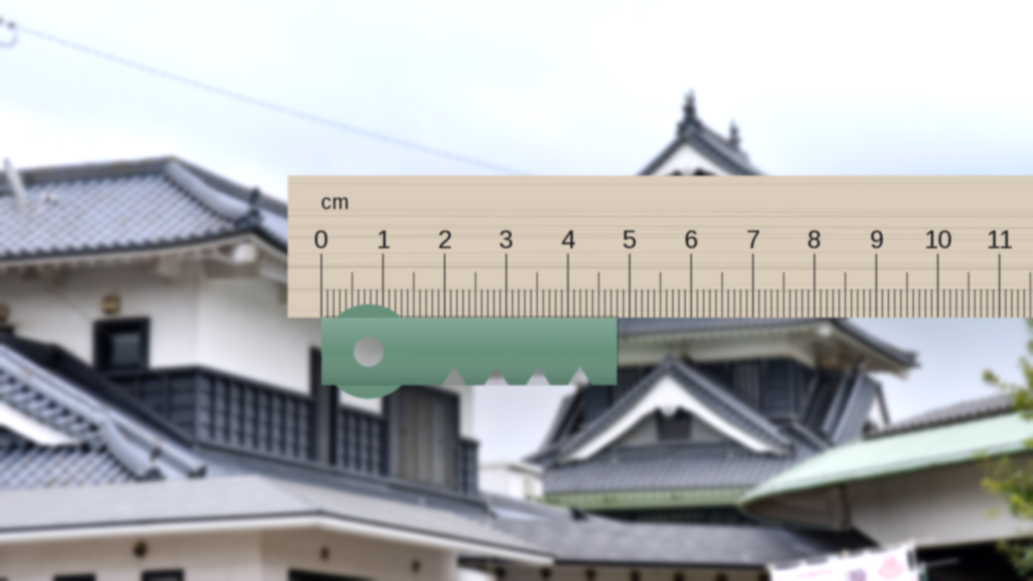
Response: cm 4.8
